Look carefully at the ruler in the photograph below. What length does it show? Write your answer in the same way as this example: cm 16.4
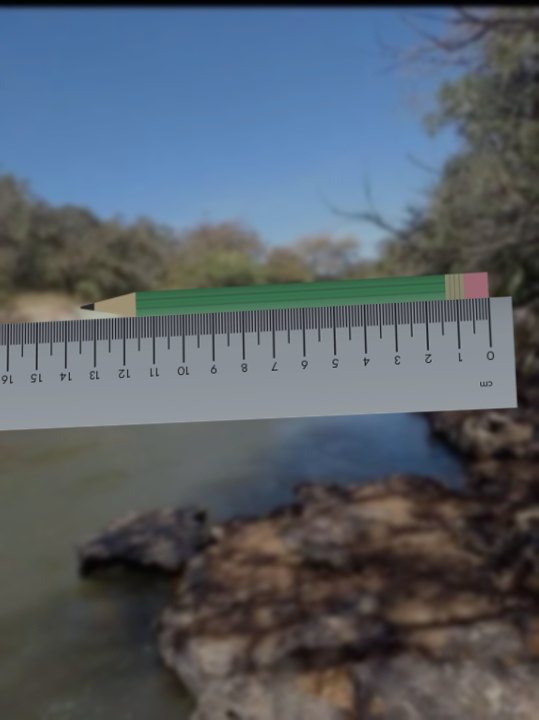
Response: cm 13.5
